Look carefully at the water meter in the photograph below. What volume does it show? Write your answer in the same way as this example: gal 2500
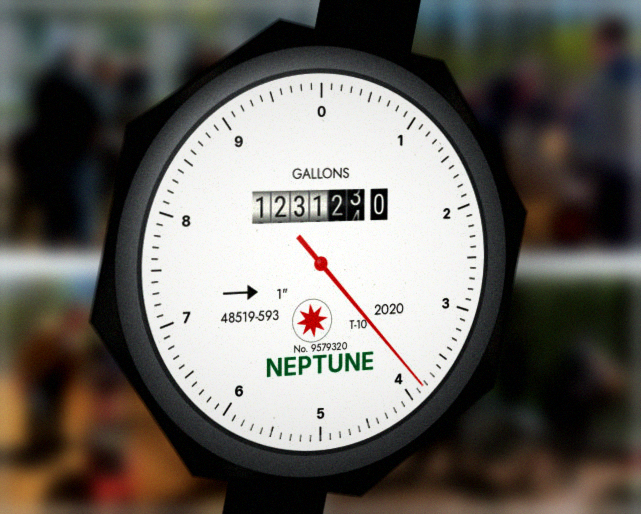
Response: gal 1231233.8
